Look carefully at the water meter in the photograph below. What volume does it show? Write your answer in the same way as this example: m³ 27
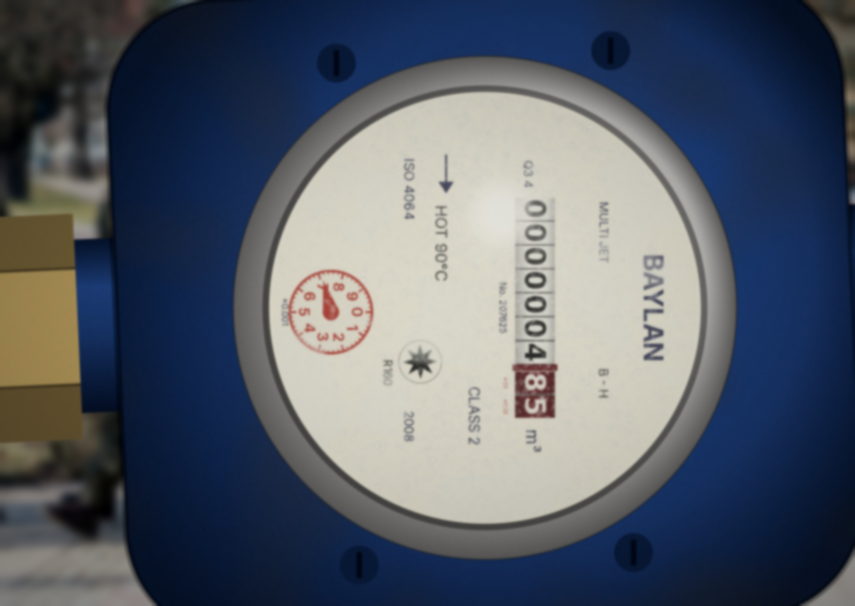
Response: m³ 4.857
